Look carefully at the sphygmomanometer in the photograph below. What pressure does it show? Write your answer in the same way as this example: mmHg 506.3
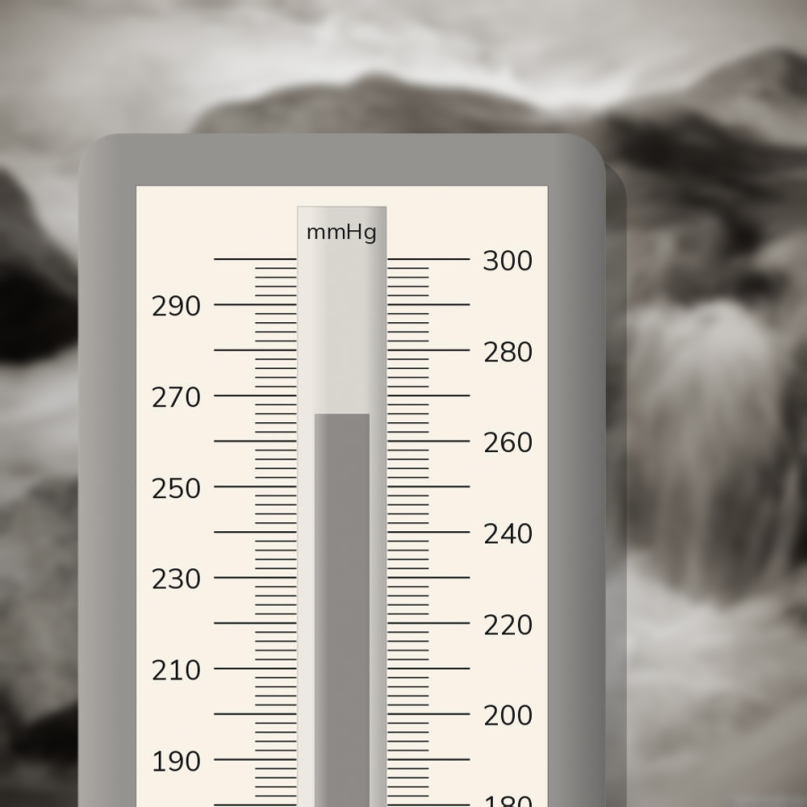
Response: mmHg 266
